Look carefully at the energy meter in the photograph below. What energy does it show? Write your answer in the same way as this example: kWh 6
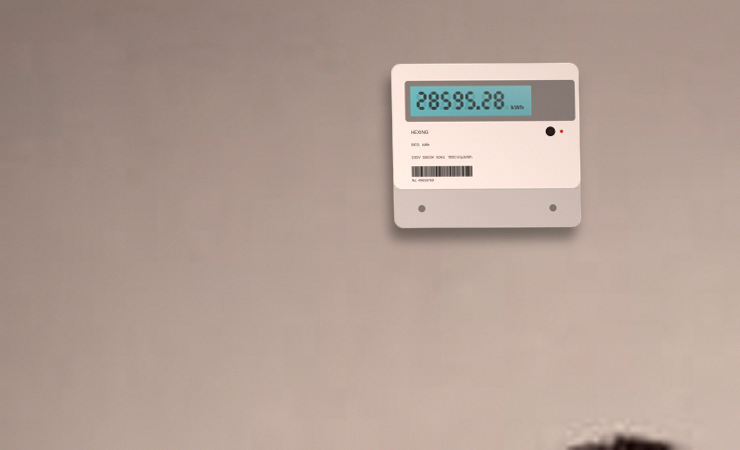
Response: kWh 28595.28
